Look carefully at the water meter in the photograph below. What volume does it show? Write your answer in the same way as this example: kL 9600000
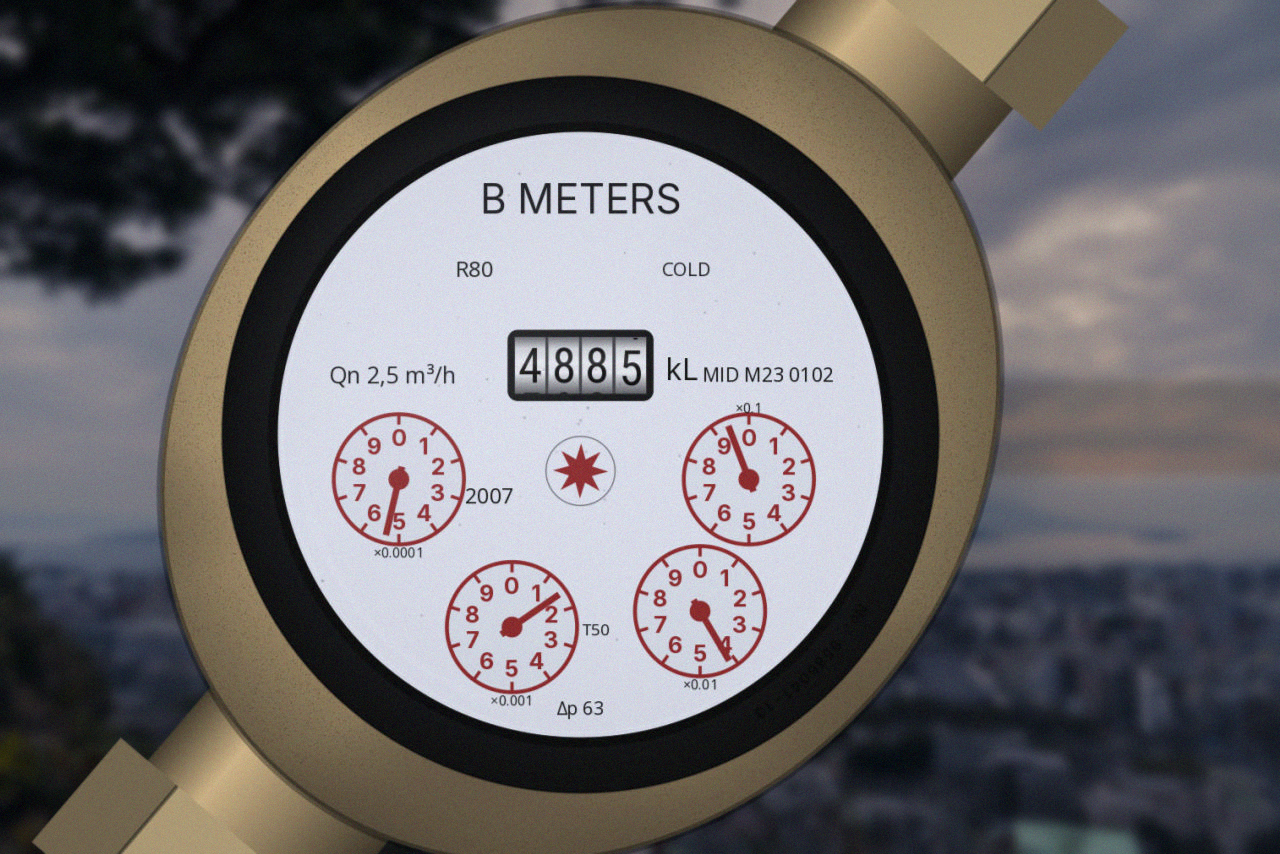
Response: kL 4884.9415
